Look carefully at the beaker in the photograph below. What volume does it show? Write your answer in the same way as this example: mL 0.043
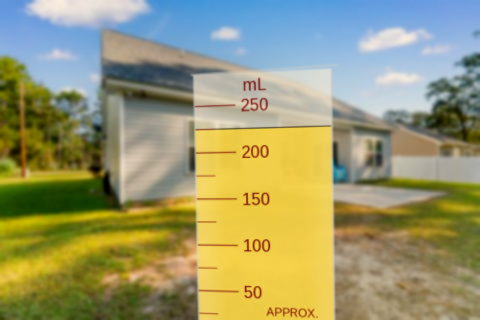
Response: mL 225
